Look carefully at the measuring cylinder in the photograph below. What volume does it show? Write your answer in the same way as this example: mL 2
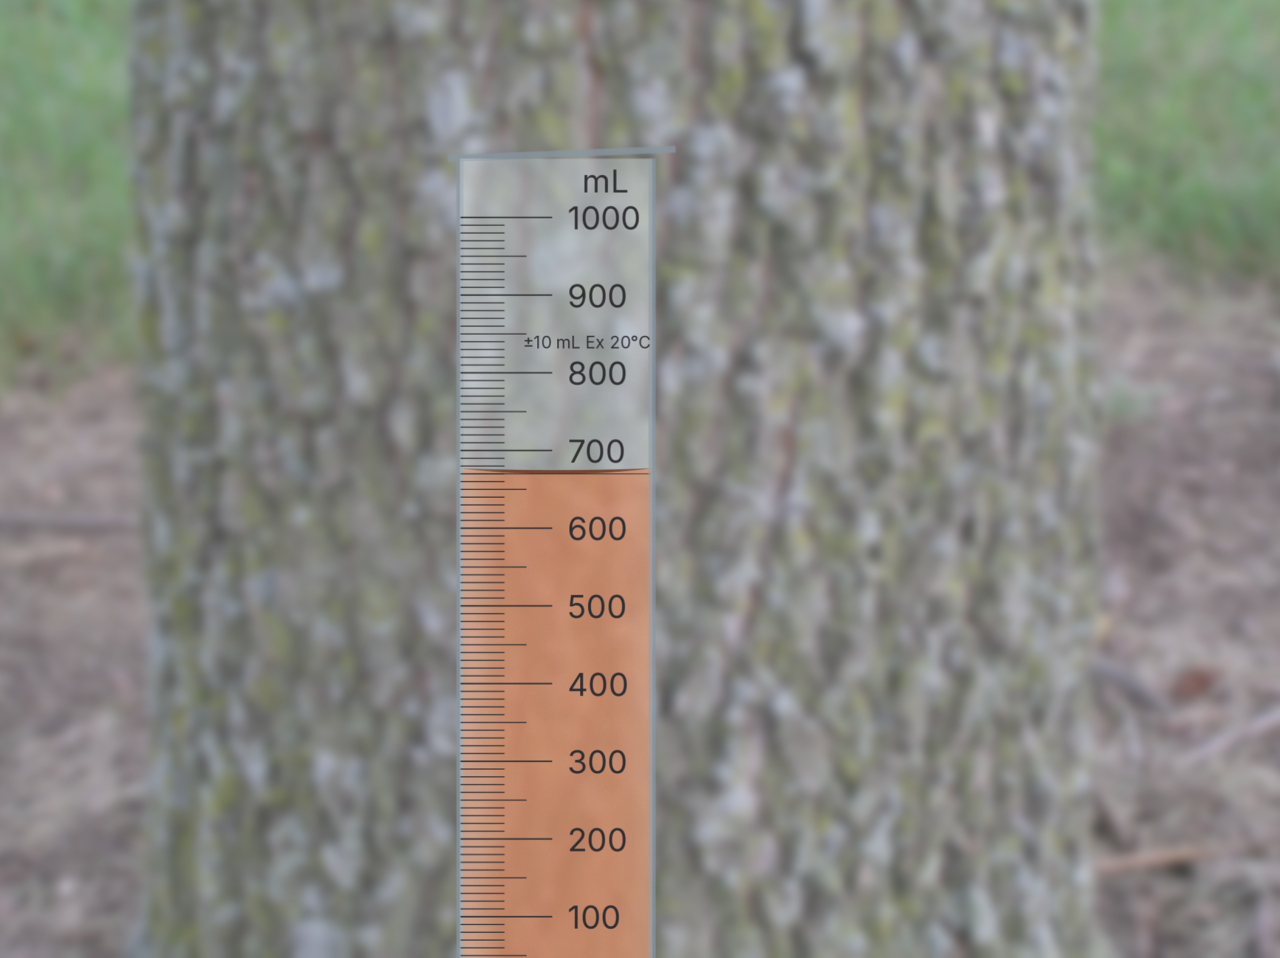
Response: mL 670
